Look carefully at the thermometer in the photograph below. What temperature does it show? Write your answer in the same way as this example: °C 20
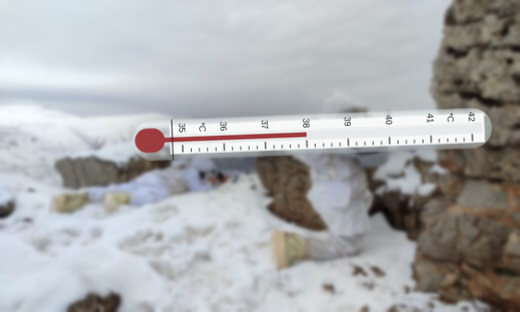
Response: °C 38
